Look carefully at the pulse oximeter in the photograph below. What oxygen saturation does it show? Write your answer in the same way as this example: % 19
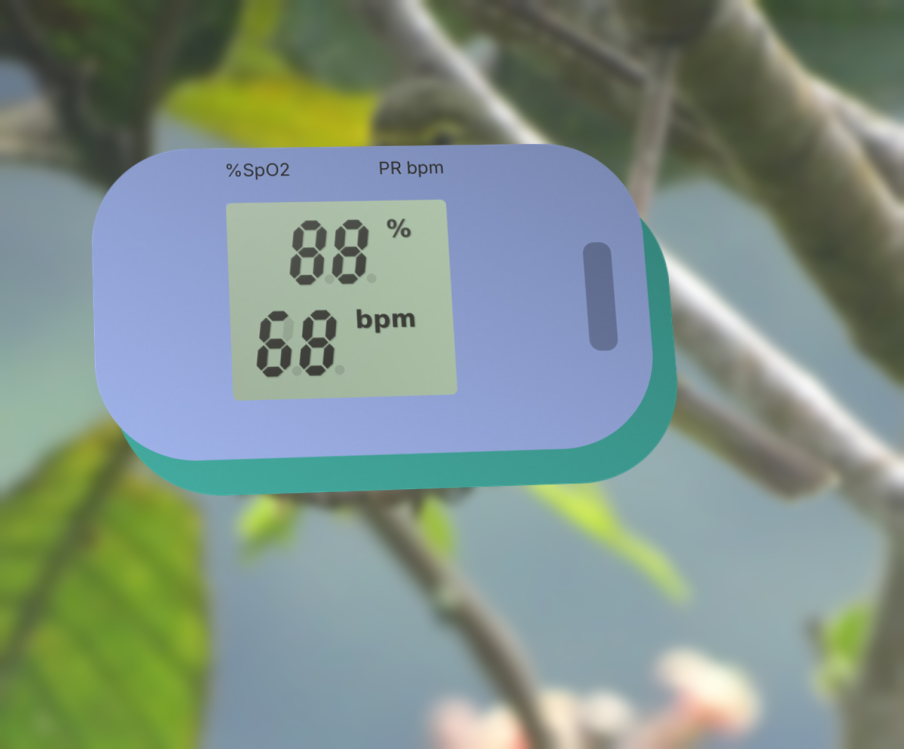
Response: % 88
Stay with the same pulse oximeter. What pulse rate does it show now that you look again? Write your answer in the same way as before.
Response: bpm 68
